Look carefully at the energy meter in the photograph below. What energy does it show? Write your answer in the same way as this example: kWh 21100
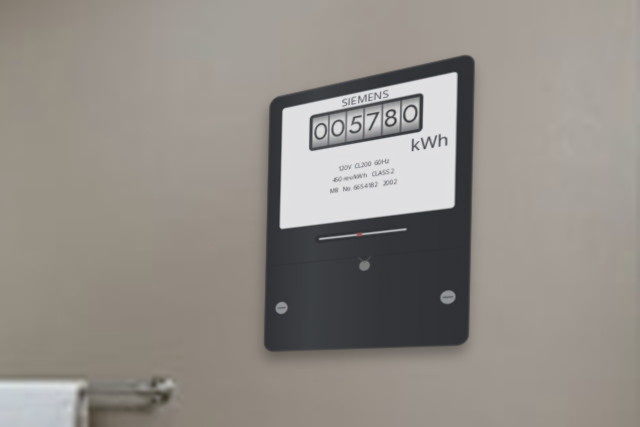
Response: kWh 5780
